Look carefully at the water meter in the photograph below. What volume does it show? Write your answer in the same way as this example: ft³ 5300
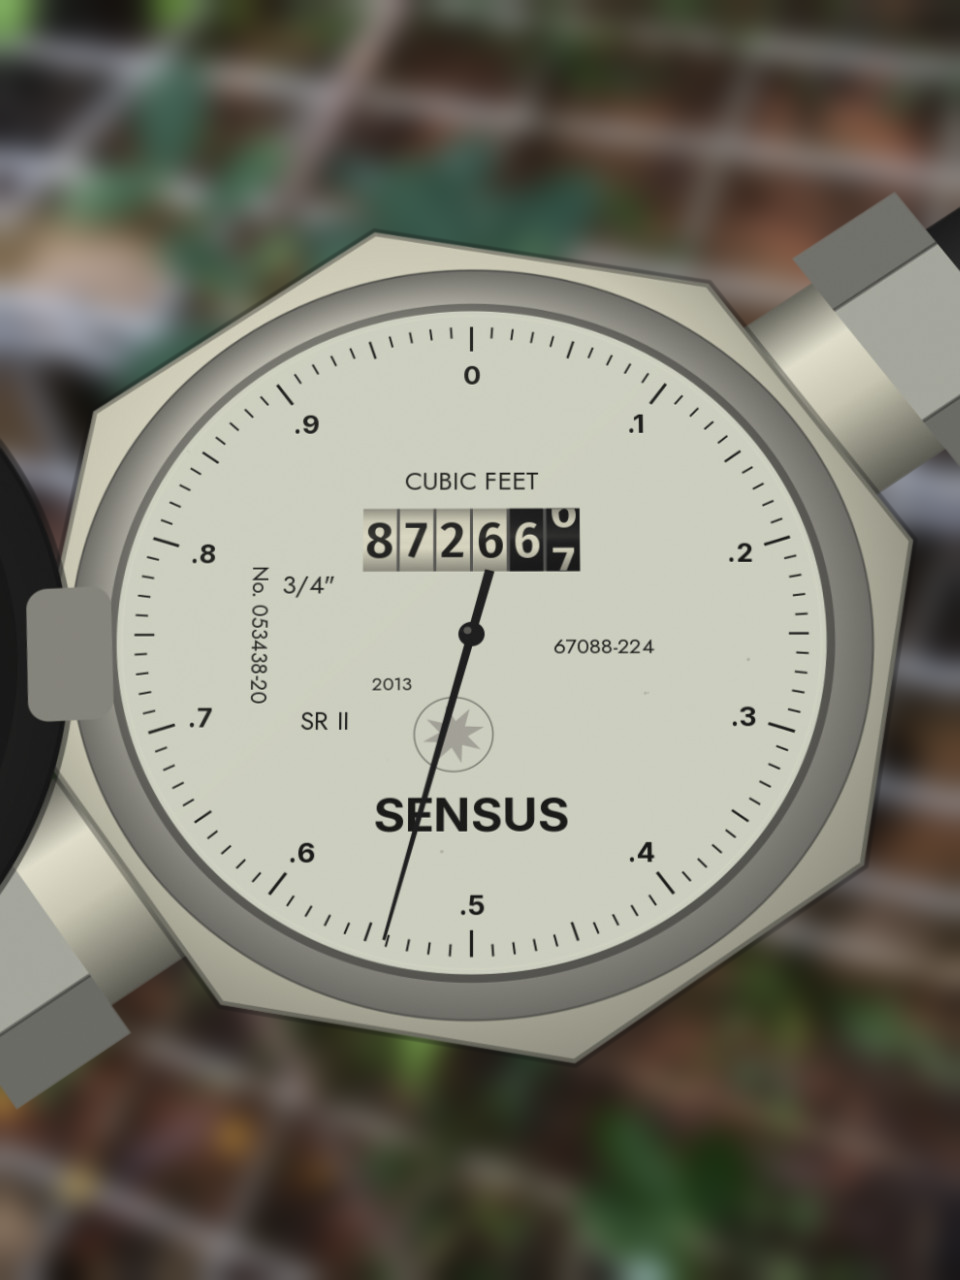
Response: ft³ 872666.54
